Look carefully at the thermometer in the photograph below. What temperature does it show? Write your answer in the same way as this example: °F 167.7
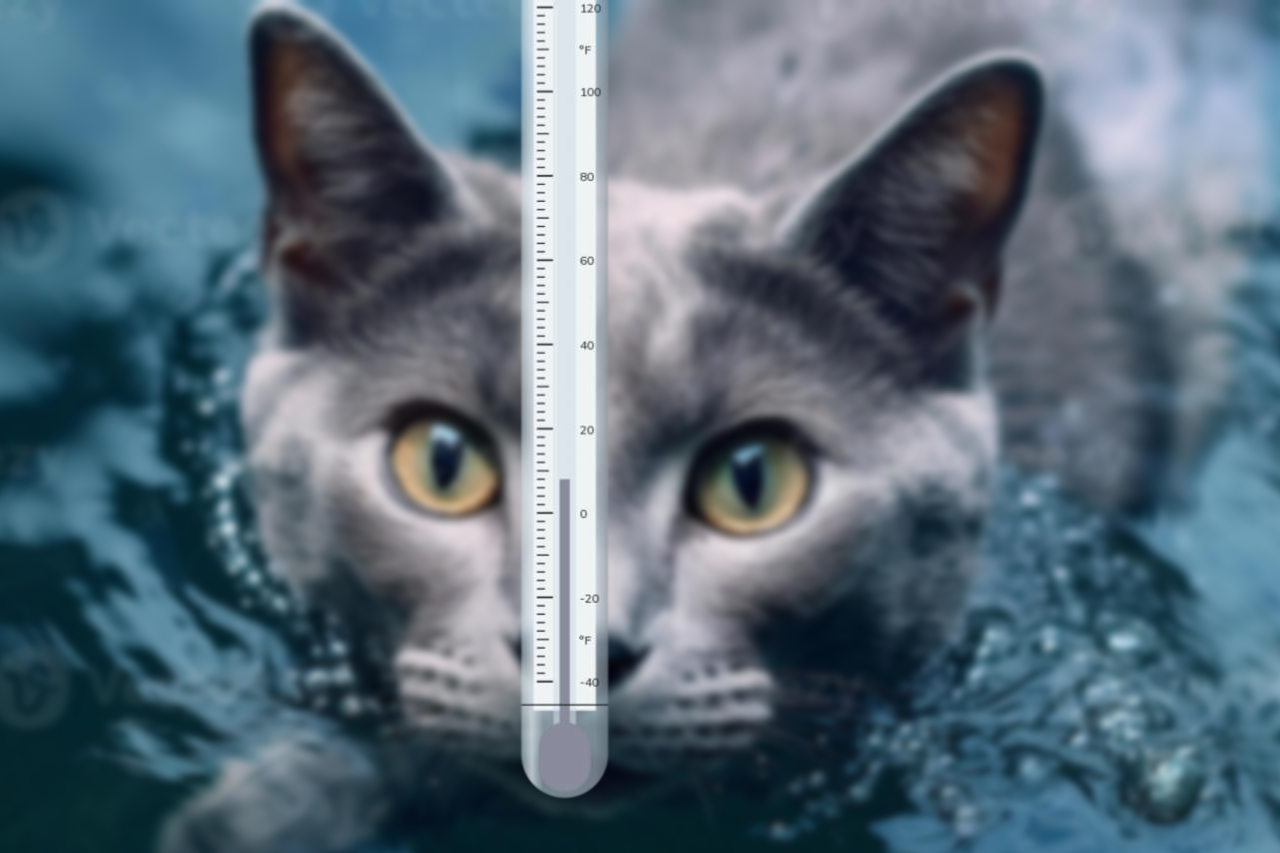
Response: °F 8
